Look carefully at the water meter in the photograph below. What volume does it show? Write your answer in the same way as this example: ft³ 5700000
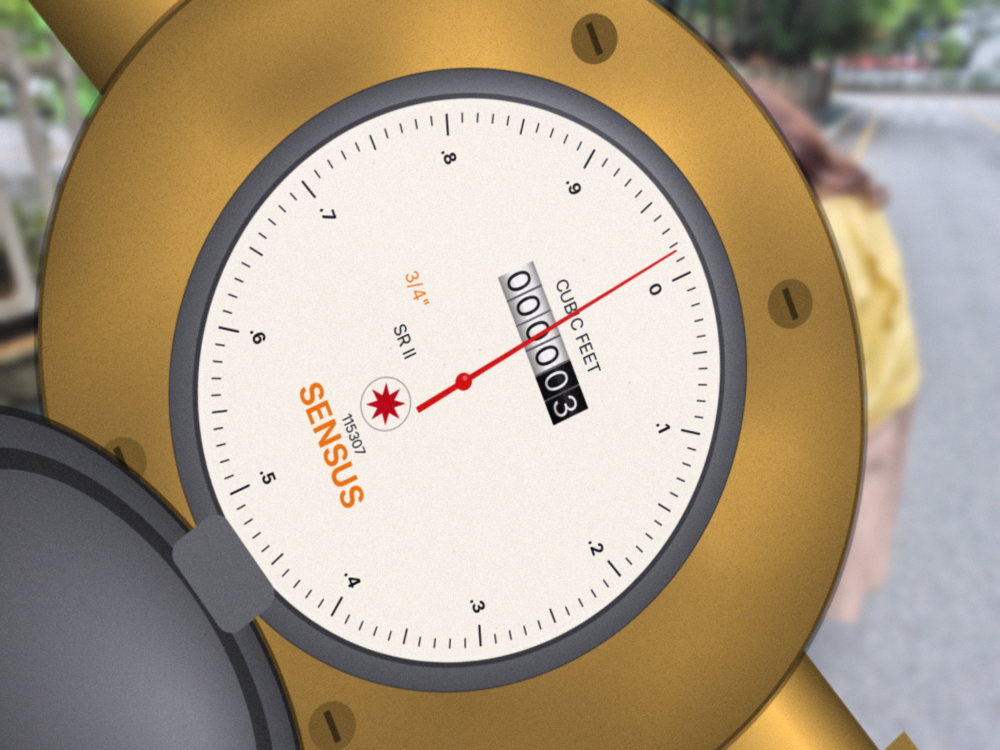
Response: ft³ 2.98
